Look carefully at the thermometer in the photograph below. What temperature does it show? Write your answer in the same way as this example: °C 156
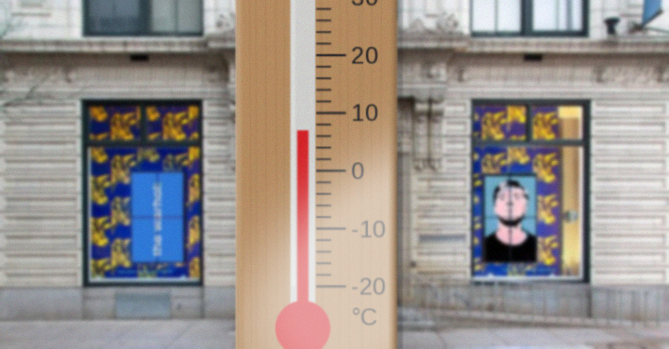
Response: °C 7
